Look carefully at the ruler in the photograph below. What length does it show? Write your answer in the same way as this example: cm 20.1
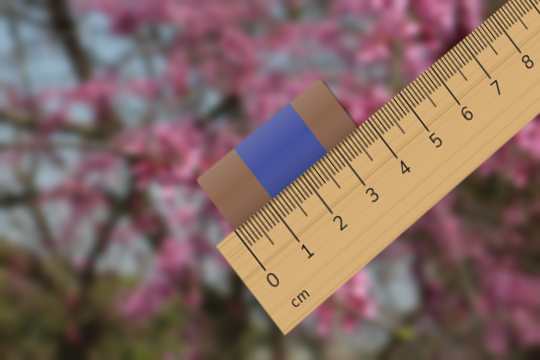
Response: cm 3.7
